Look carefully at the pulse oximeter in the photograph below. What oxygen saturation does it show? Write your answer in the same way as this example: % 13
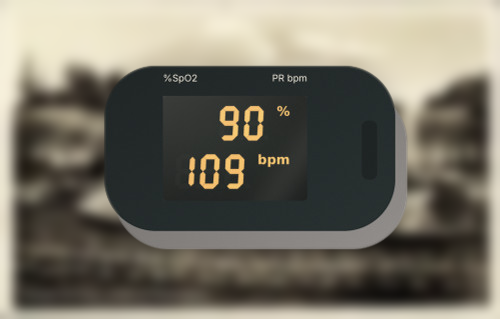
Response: % 90
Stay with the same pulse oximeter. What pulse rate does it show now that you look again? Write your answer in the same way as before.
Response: bpm 109
